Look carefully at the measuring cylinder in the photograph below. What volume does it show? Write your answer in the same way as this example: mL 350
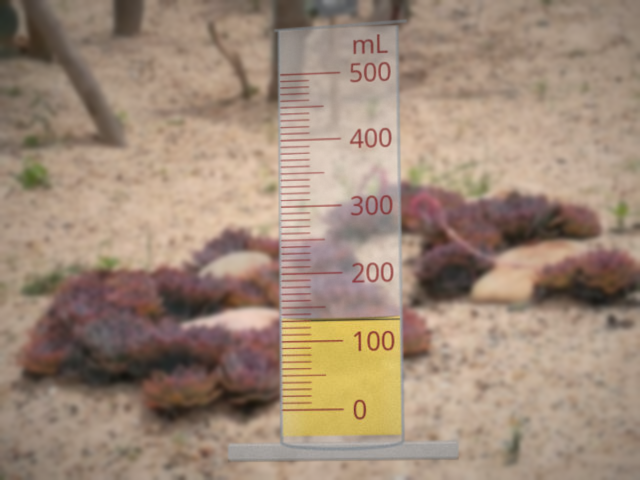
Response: mL 130
